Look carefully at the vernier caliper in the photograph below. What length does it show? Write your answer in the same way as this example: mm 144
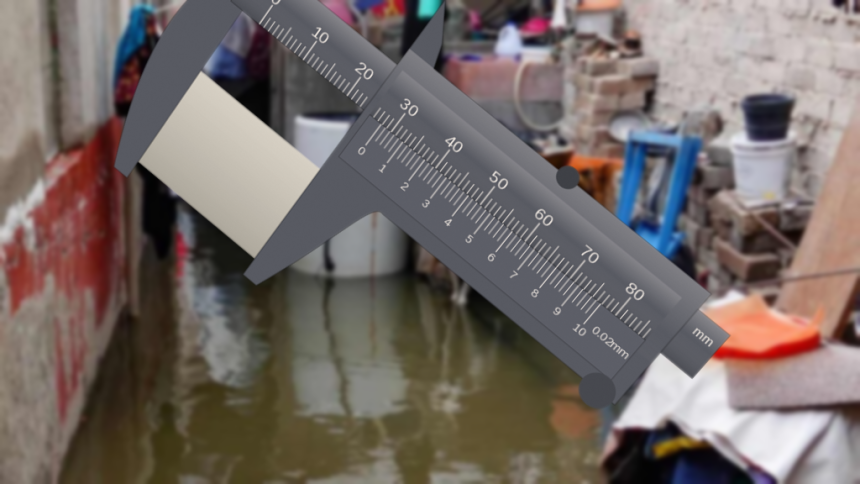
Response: mm 27.8
